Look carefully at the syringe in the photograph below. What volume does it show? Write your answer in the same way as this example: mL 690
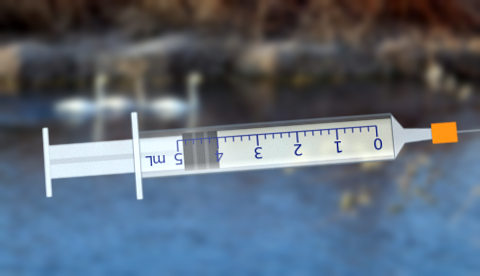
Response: mL 4
